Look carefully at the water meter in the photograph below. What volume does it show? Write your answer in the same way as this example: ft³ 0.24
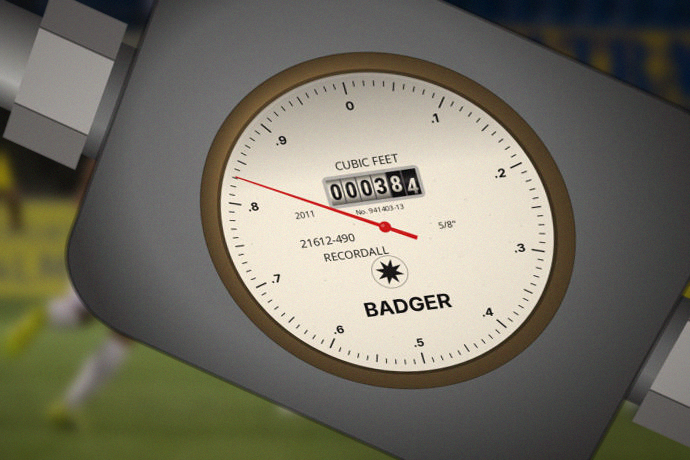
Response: ft³ 383.83
